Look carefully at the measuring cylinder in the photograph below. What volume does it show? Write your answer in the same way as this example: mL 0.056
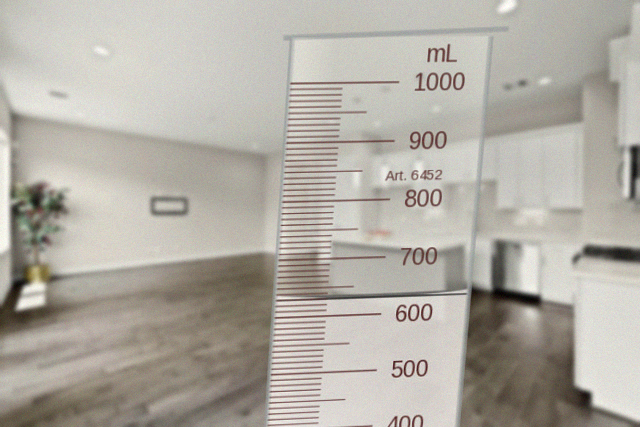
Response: mL 630
